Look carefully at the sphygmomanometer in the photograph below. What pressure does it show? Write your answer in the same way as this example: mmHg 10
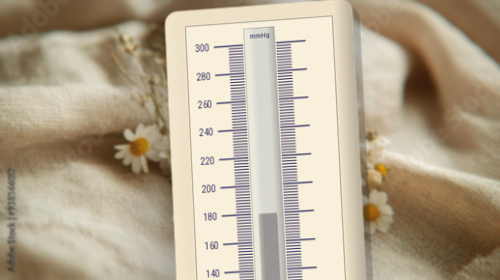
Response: mmHg 180
